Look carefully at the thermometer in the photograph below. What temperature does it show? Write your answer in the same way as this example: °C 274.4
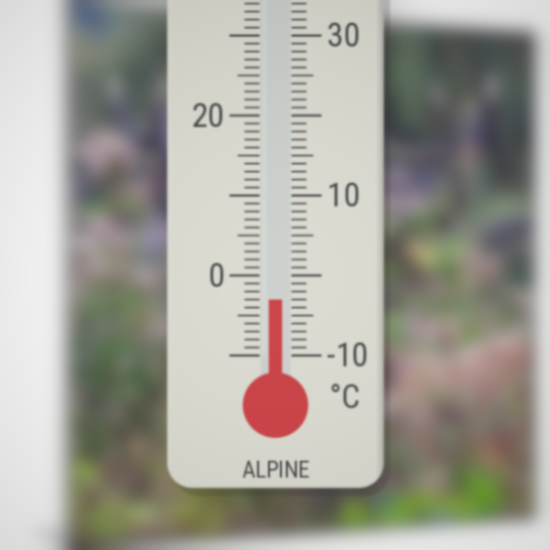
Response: °C -3
